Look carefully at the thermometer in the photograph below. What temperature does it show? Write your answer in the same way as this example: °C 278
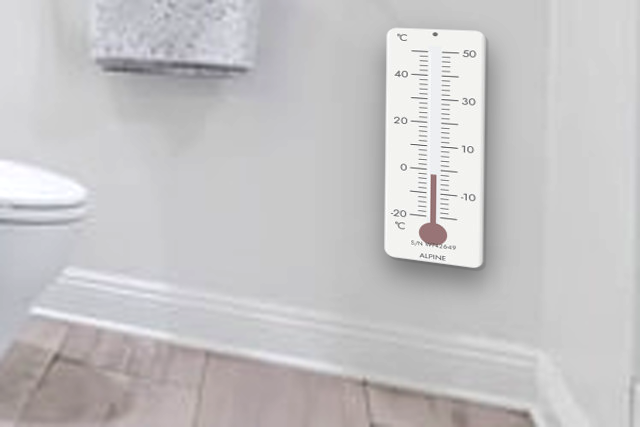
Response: °C -2
